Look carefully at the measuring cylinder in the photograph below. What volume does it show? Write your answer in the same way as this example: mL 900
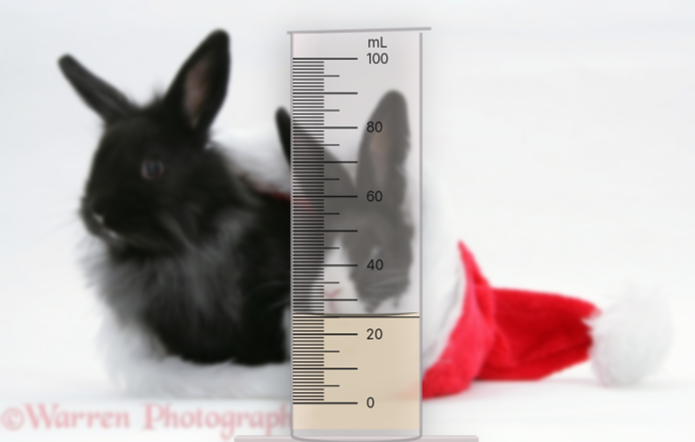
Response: mL 25
